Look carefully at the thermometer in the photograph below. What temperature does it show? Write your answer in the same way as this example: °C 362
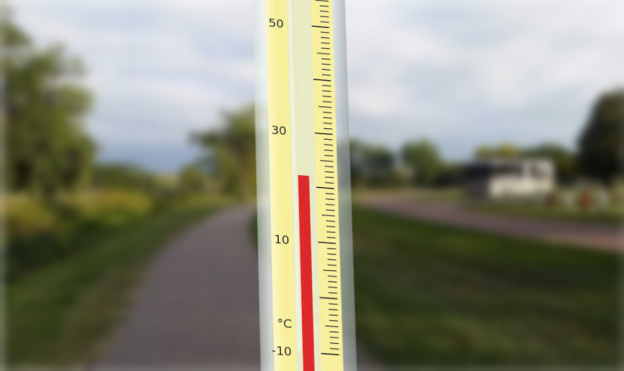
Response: °C 22
